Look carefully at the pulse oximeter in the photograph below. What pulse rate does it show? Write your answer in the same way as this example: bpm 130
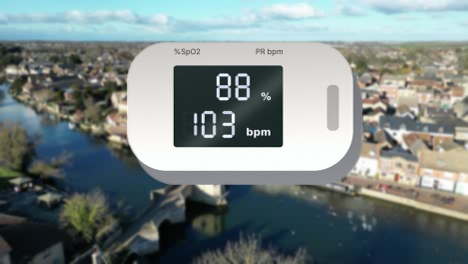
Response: bpm 103
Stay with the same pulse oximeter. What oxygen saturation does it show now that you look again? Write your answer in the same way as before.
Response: % 88
